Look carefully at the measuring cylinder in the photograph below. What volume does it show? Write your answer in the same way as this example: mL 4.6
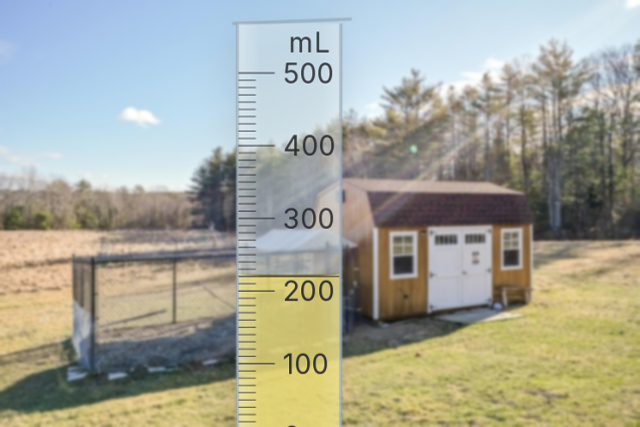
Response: mL 220
